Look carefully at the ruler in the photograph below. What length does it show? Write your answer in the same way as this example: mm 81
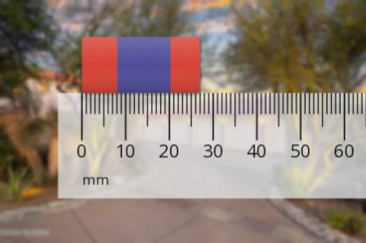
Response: mm 27
